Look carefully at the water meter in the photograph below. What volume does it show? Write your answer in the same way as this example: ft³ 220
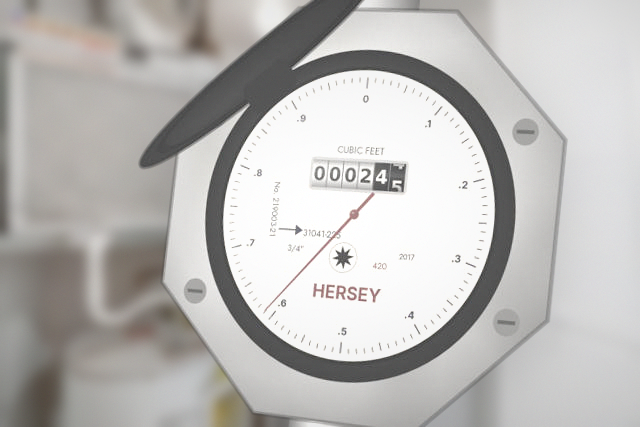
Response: ft³ 244.61
